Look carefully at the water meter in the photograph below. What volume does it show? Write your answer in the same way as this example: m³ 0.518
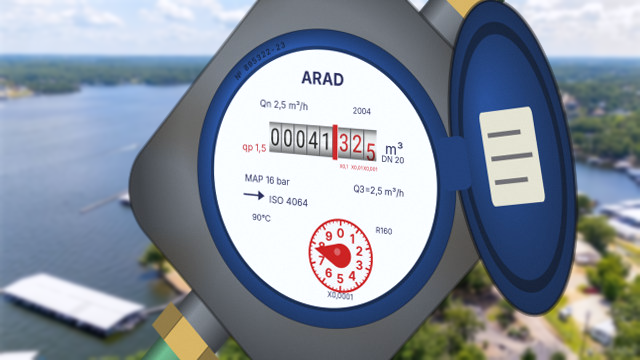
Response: m³ 41.3247
